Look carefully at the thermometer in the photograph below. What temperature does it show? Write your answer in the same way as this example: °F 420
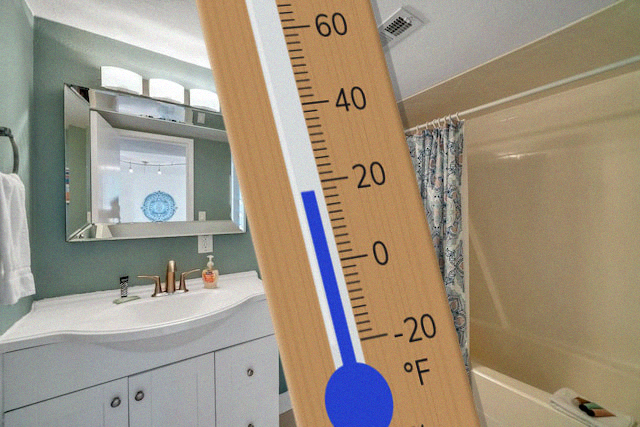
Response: °F 18
